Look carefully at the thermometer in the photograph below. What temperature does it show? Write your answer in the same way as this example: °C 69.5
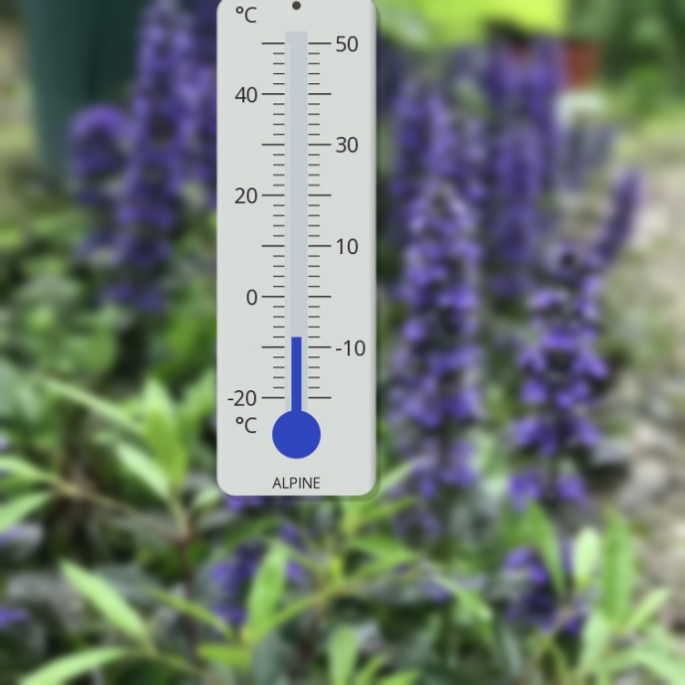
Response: °C -8
